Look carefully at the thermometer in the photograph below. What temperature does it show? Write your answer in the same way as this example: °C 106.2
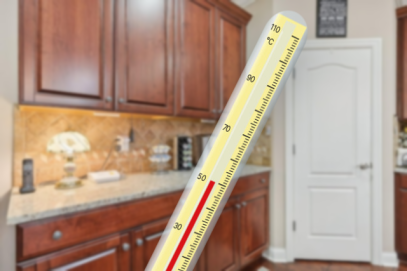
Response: °C 50
